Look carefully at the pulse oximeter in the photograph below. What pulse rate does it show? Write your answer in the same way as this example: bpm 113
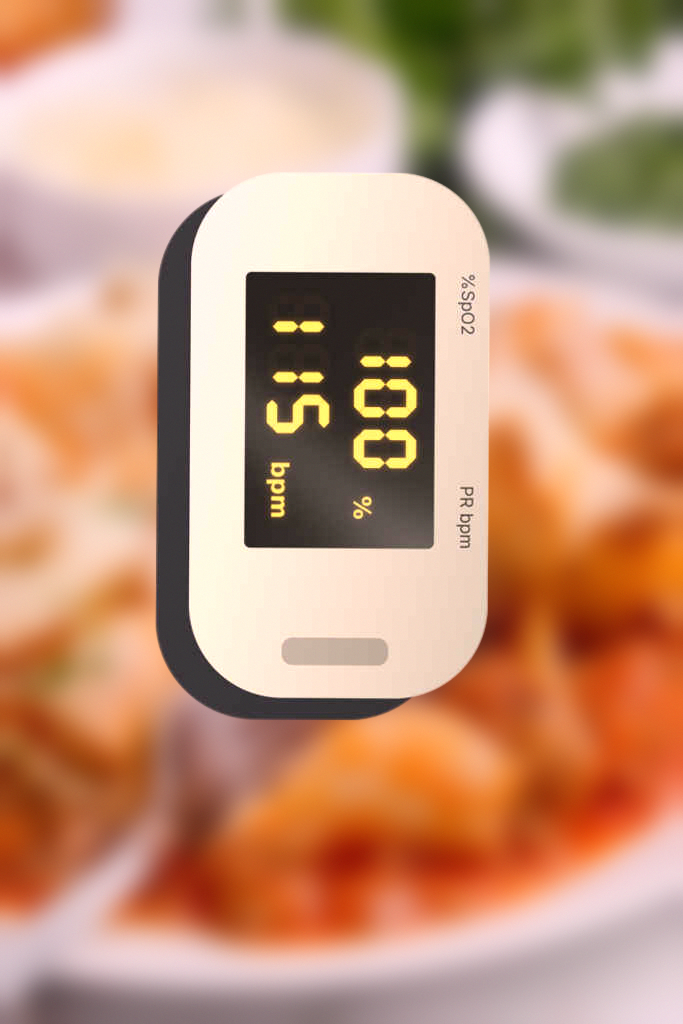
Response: bpm 115
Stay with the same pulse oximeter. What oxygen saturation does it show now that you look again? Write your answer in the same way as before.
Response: % 100
